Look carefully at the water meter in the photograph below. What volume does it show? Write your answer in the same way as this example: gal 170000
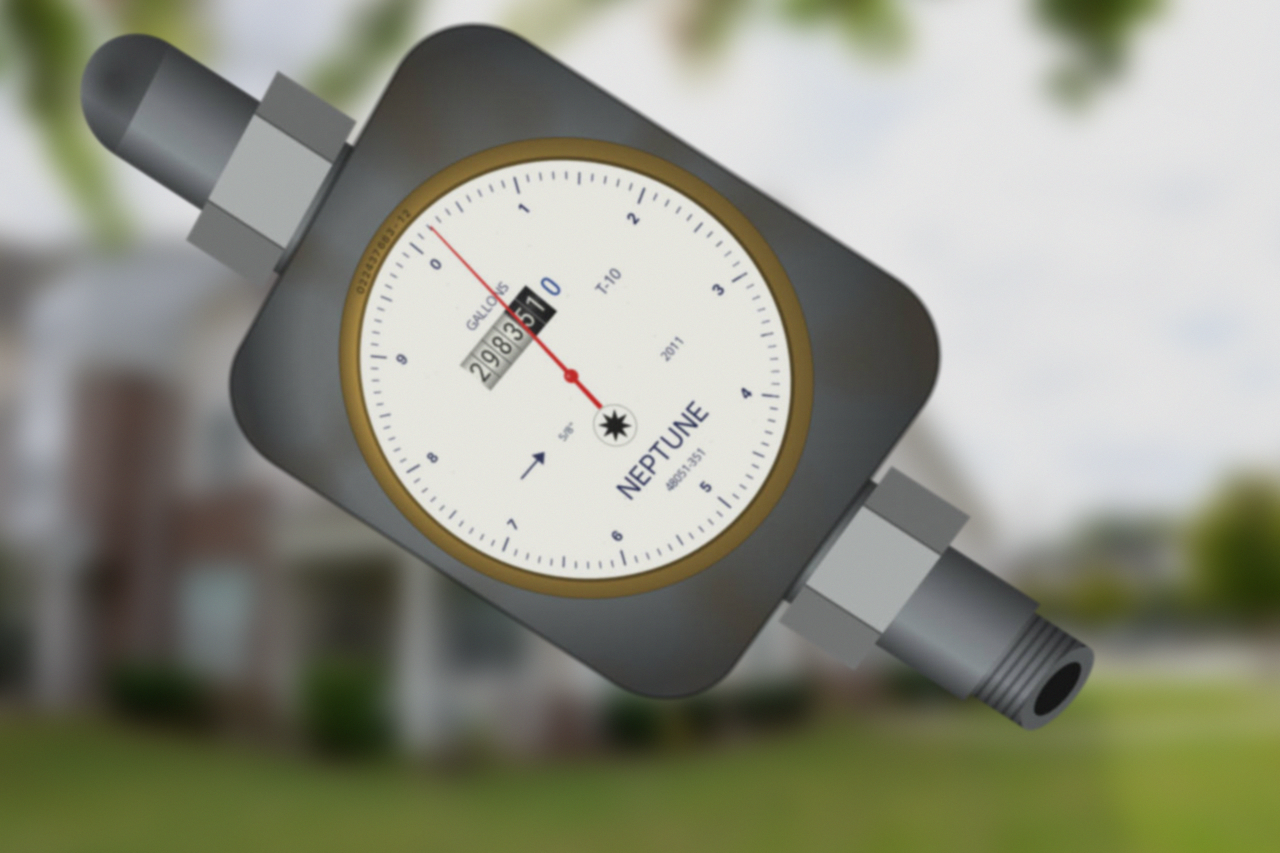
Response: gal 2983510.2
